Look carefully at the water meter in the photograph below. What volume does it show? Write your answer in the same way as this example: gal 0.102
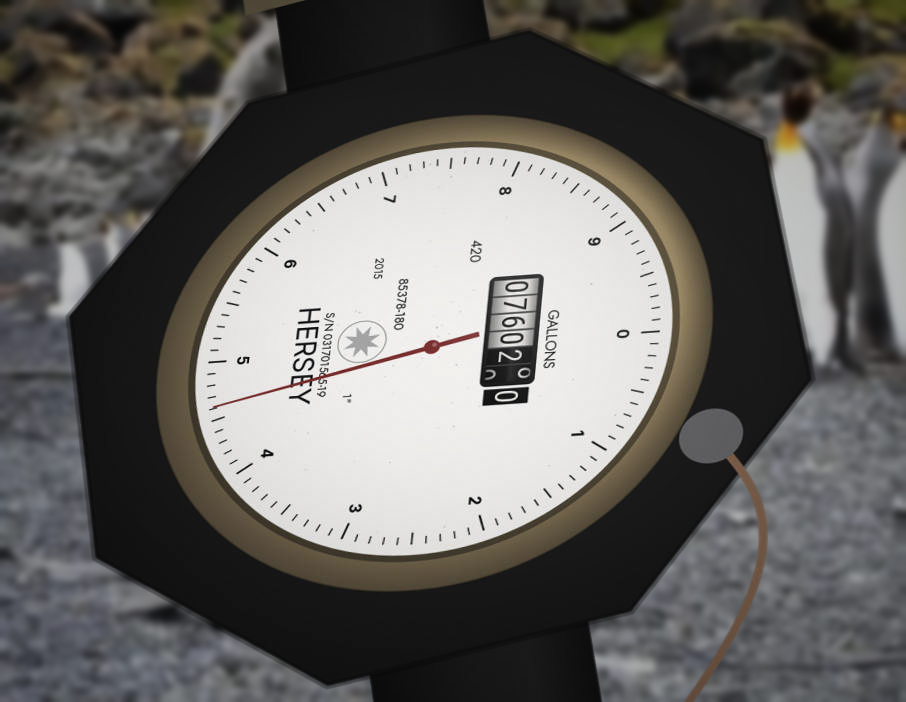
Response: gal 760284.6
